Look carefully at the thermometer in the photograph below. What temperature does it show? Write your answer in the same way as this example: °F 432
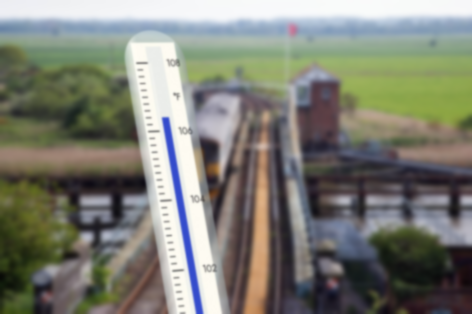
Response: °F 106.4
